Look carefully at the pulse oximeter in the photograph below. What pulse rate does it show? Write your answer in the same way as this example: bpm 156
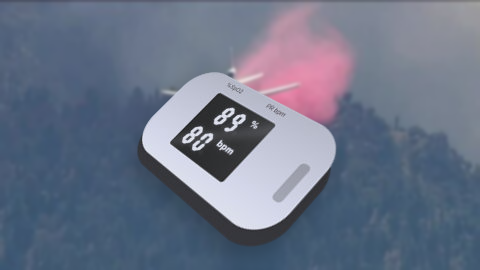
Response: bpm 80
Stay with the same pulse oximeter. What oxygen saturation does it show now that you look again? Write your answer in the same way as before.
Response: % 89
